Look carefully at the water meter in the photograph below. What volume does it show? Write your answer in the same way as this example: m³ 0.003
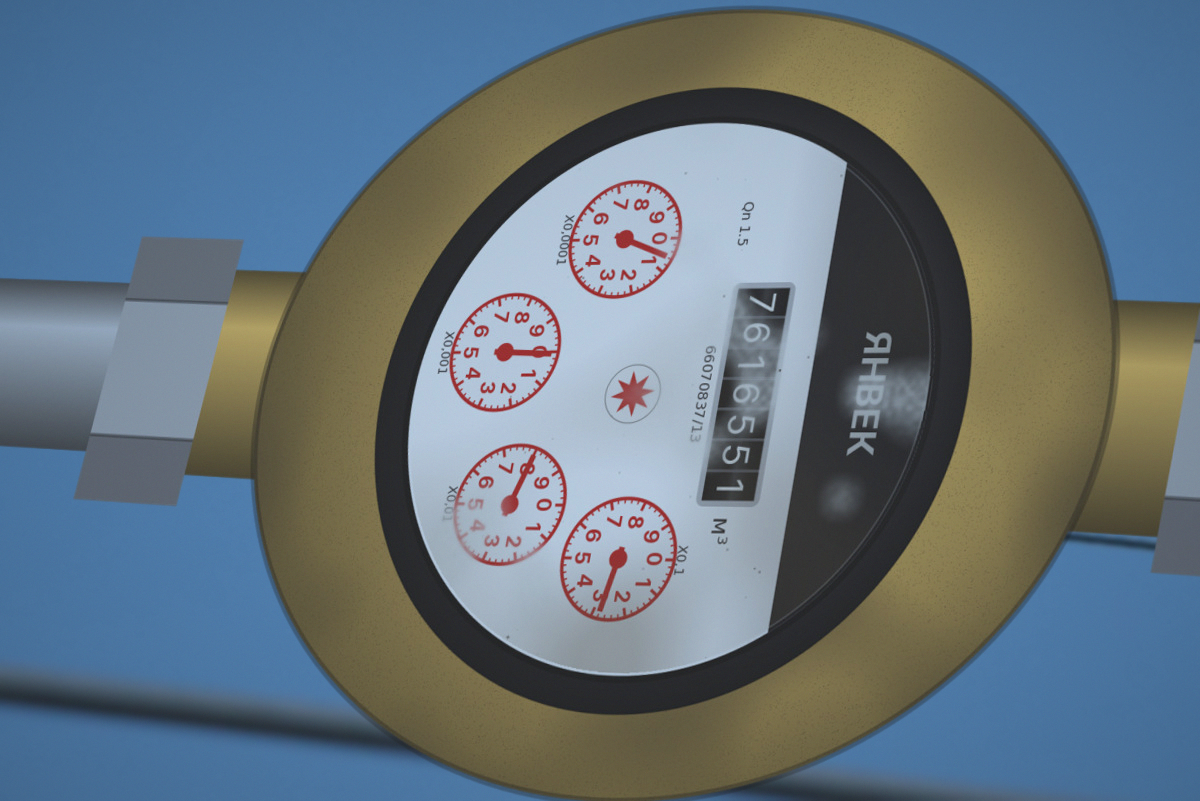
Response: m³ 7616551.2800
